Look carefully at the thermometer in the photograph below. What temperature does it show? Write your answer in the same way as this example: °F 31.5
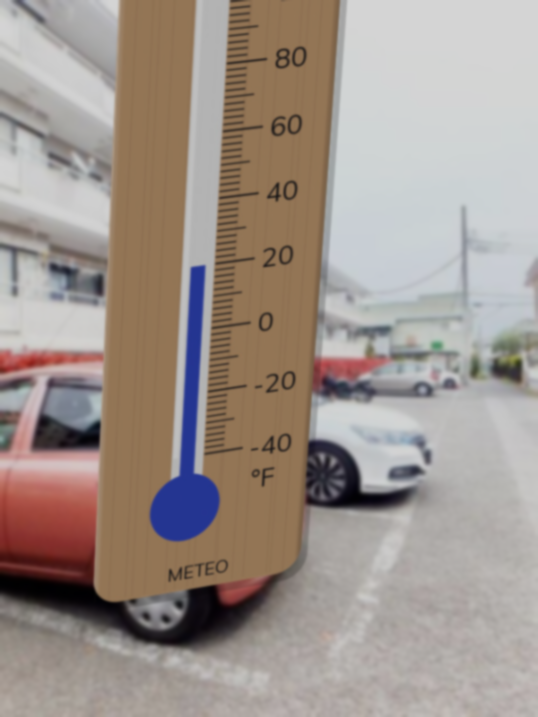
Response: °F 20
